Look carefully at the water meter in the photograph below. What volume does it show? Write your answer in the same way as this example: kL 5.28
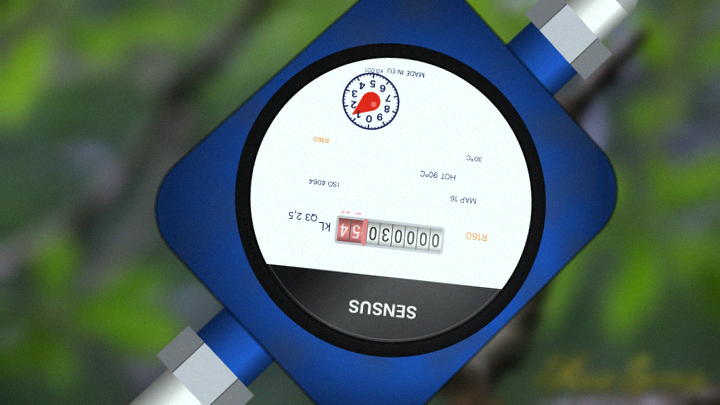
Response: kL 30.541
